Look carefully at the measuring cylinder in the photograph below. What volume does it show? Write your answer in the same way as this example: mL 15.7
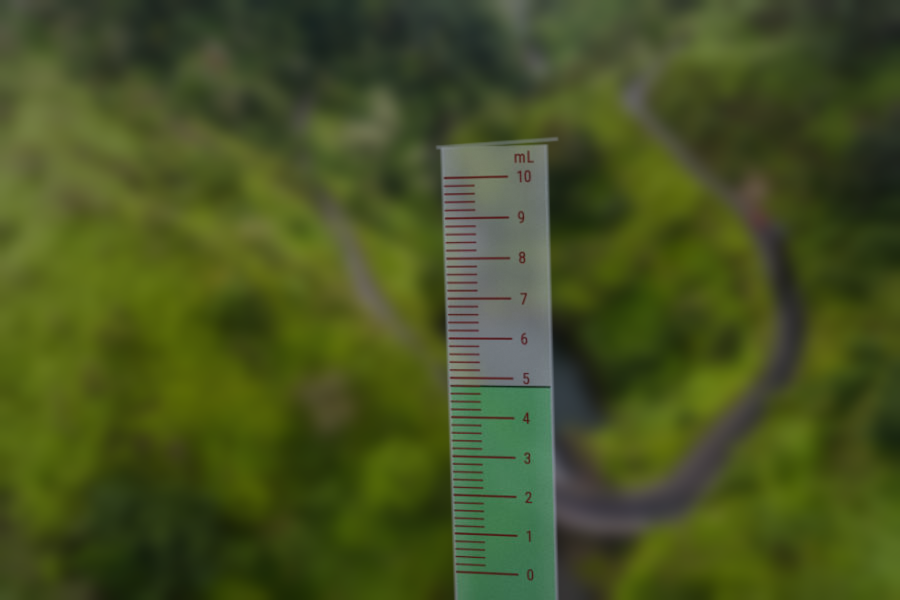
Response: mL 4.8
